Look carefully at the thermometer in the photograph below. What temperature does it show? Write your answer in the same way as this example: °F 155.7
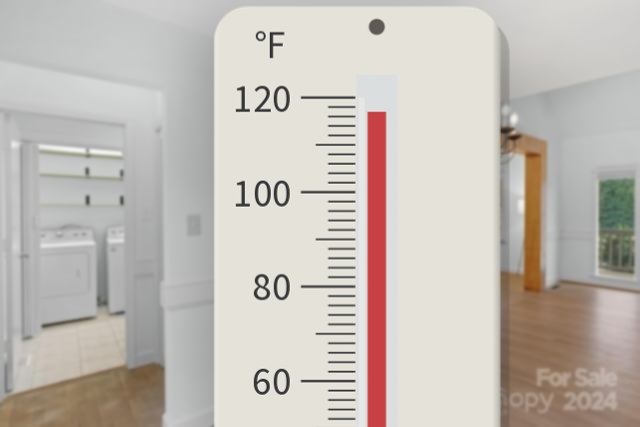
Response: °F 117
